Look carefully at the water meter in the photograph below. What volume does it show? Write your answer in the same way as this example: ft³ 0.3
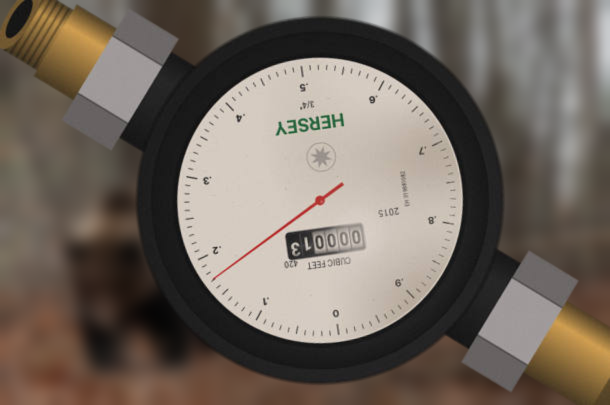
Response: ft³ 13.17
